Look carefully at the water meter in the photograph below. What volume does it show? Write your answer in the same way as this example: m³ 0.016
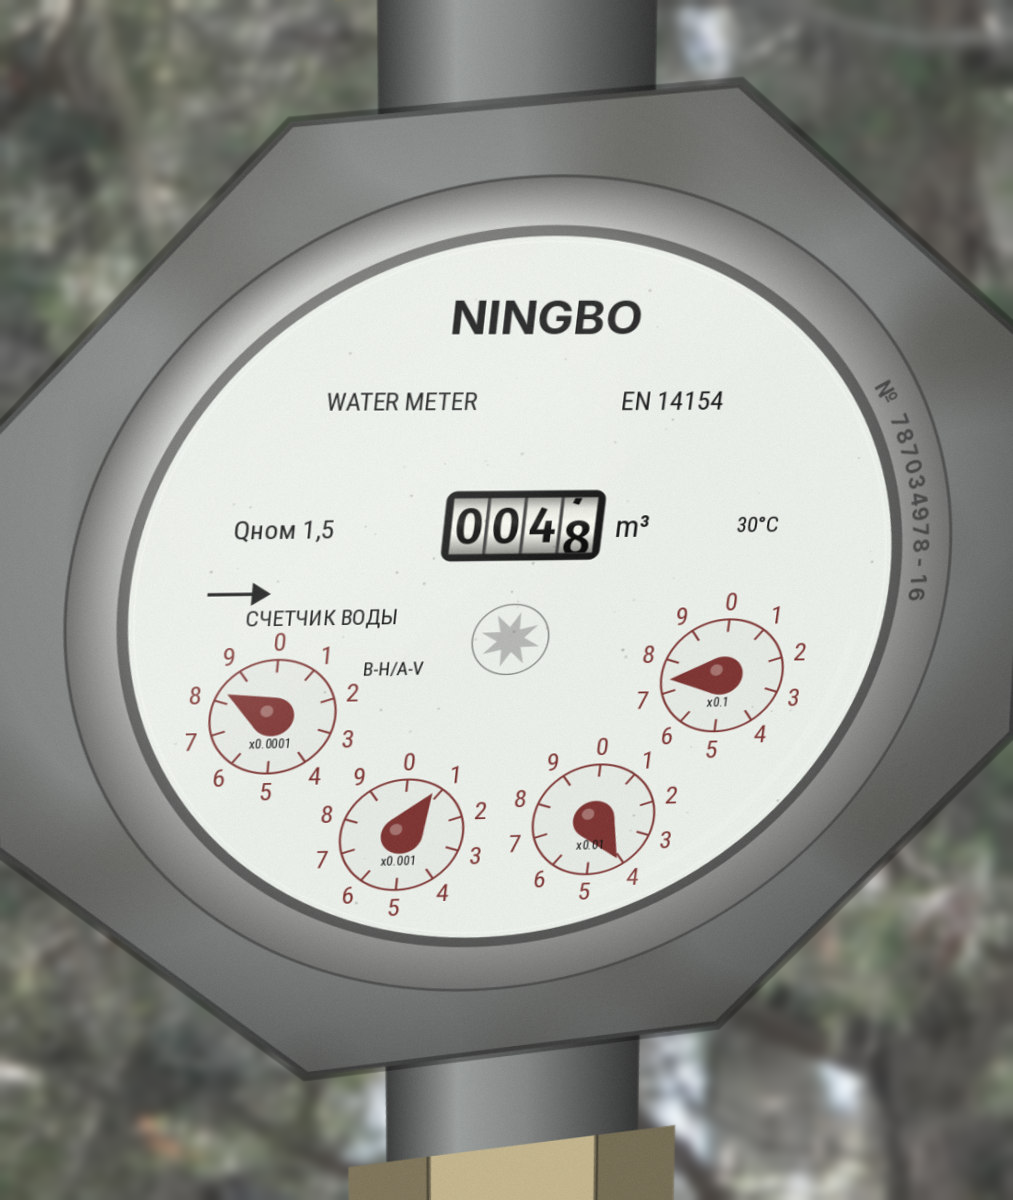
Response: m³ 47.7408
